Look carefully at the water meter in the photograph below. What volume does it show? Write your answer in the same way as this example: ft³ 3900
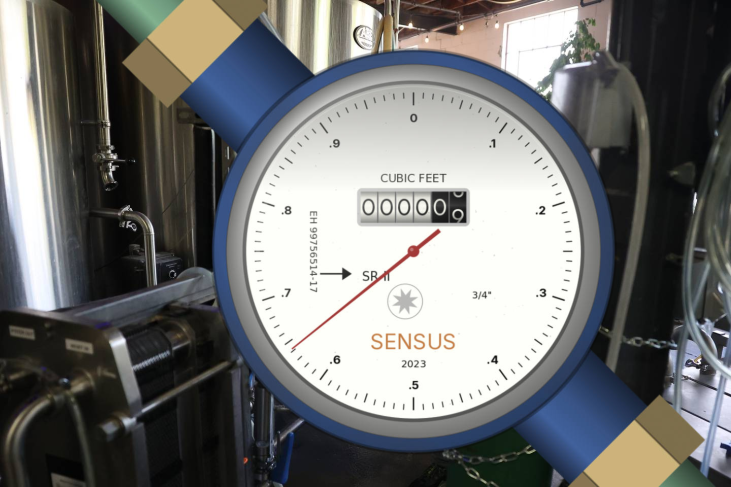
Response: ft³ 8.64
